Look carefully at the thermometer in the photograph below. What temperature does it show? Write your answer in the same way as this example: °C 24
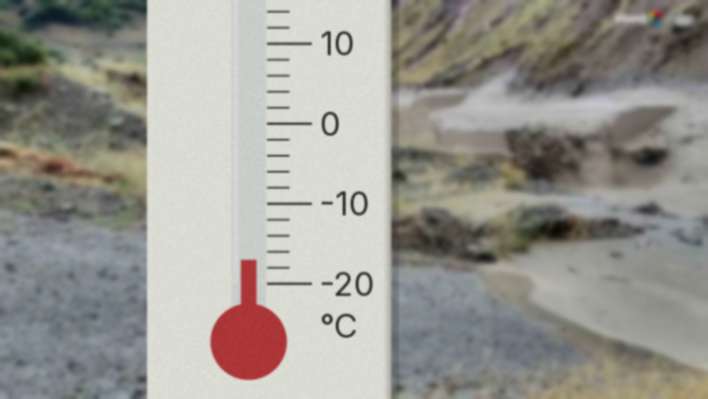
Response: °C -17
